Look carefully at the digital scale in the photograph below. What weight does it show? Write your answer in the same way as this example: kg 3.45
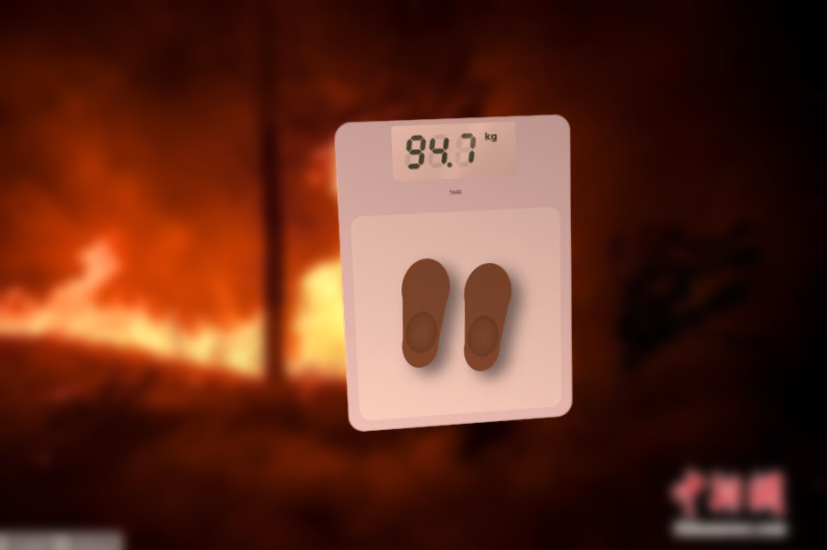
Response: kg 94.7
